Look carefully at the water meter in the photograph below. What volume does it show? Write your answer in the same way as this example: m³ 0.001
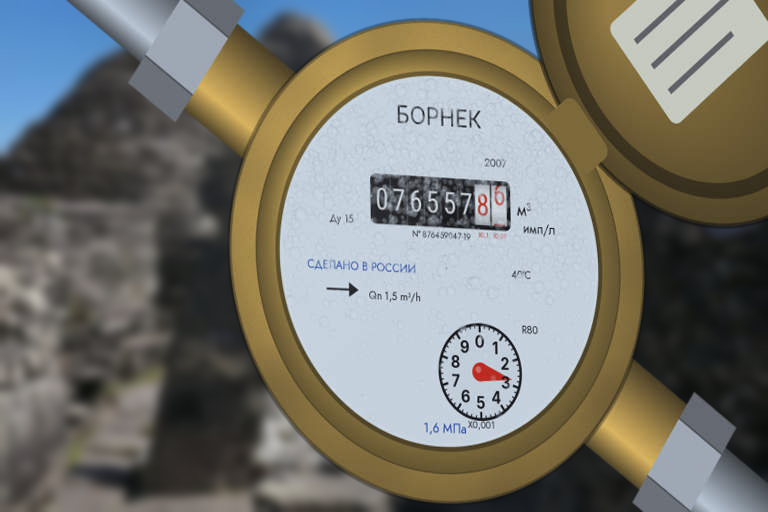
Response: m³ 76557.862
